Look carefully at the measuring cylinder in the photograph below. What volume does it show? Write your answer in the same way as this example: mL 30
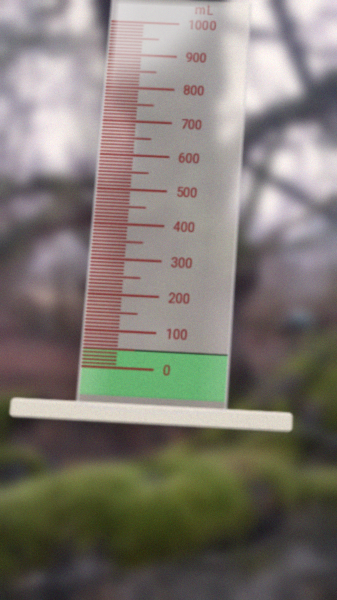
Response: mL 50
